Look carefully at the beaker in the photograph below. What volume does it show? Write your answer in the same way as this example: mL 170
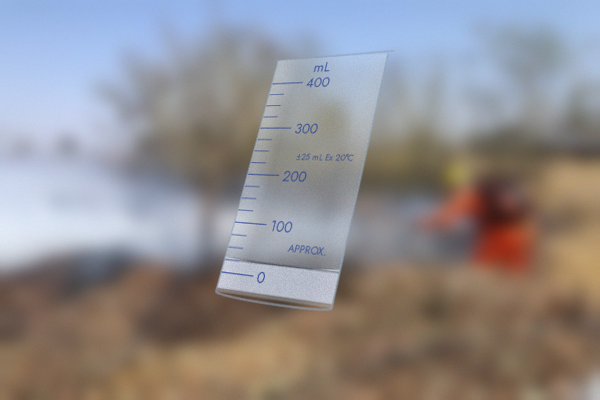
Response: mL 25
